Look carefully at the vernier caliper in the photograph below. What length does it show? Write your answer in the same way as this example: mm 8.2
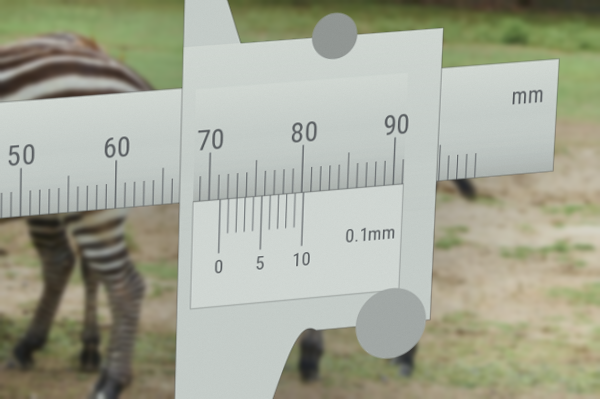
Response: mm 71.2
